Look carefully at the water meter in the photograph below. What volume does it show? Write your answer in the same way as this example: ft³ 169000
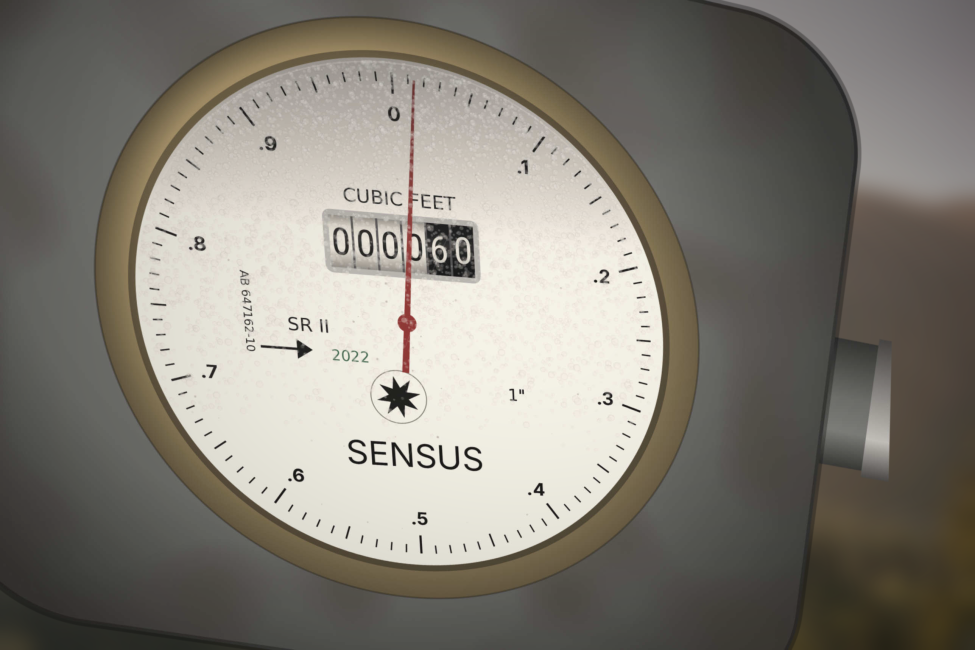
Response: ft³ 60.01
